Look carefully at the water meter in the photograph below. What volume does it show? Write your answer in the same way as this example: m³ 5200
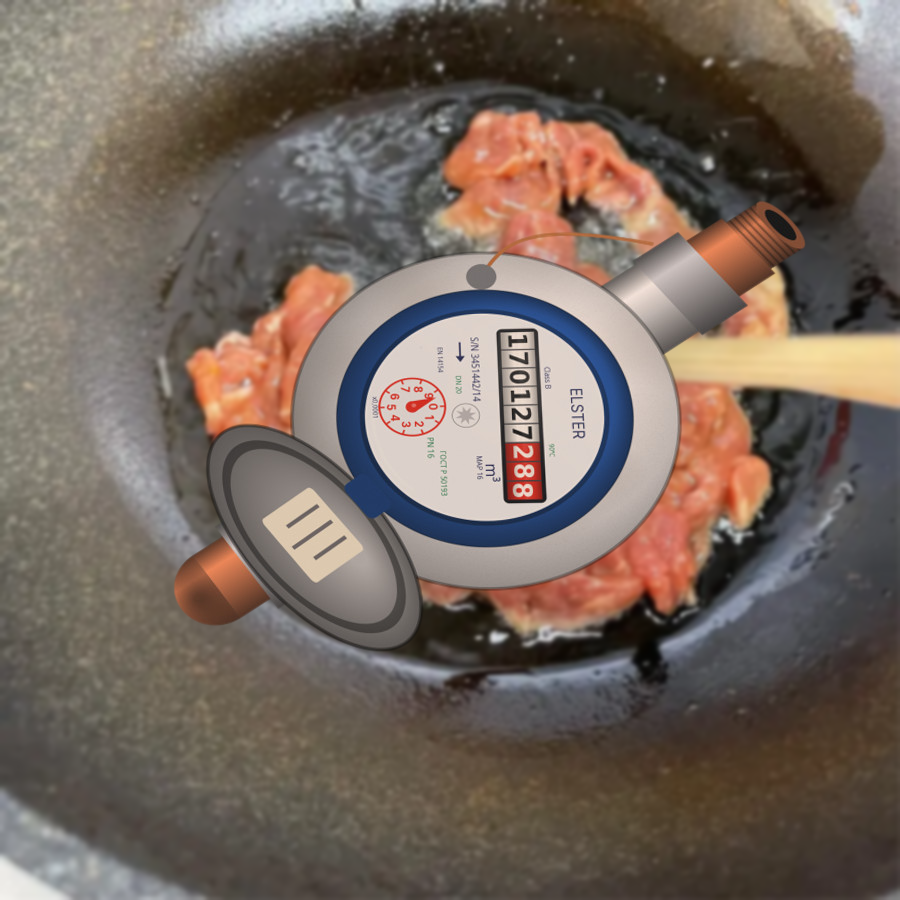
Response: m³ 170127.2879
